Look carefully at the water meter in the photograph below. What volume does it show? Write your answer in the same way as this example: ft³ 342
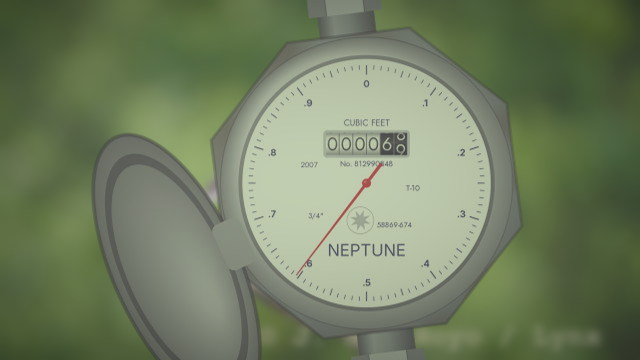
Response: ft³ 68.60
